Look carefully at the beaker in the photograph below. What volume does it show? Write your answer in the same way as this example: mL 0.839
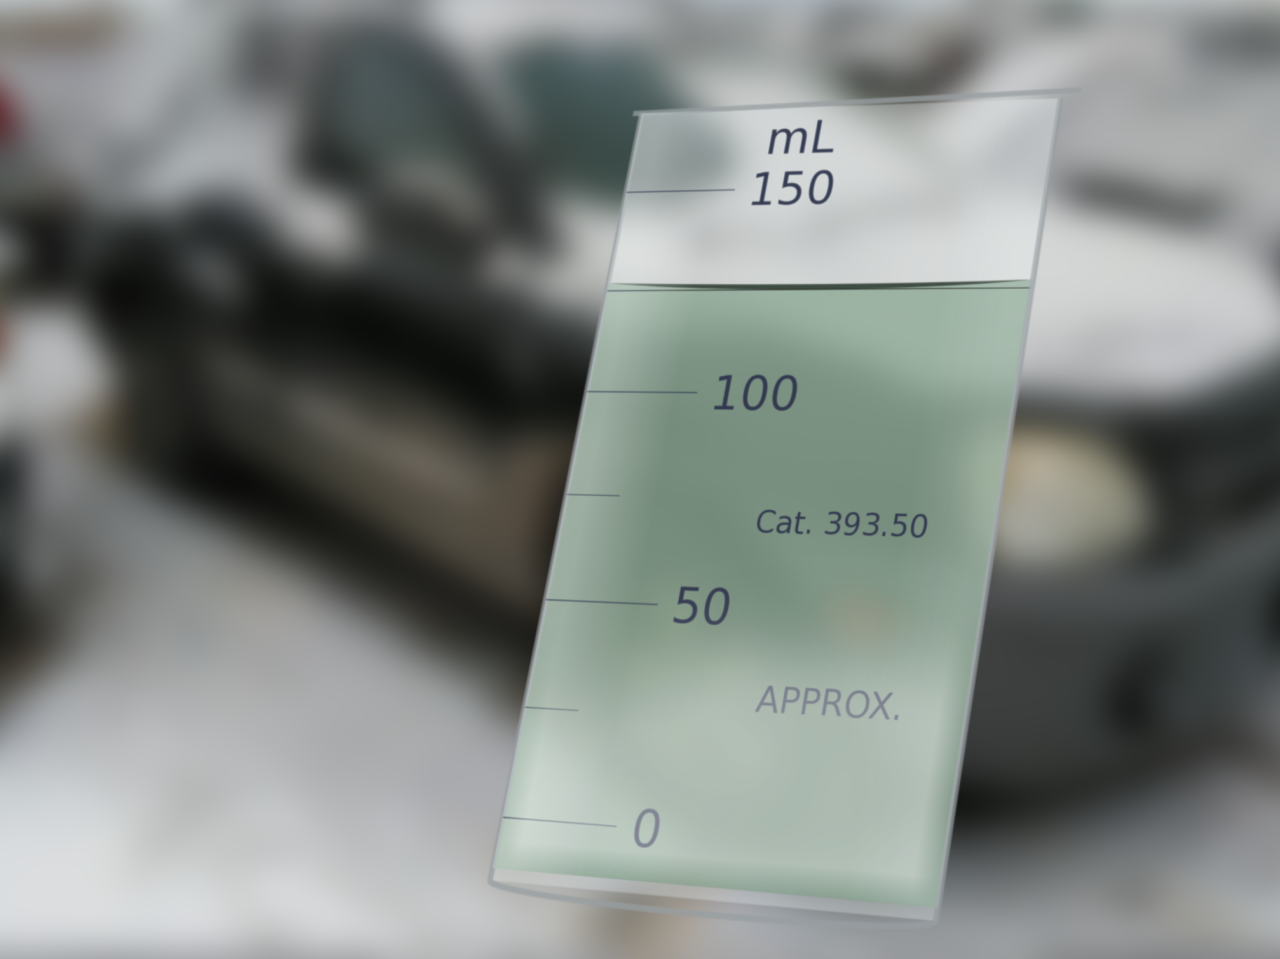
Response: mL 125
